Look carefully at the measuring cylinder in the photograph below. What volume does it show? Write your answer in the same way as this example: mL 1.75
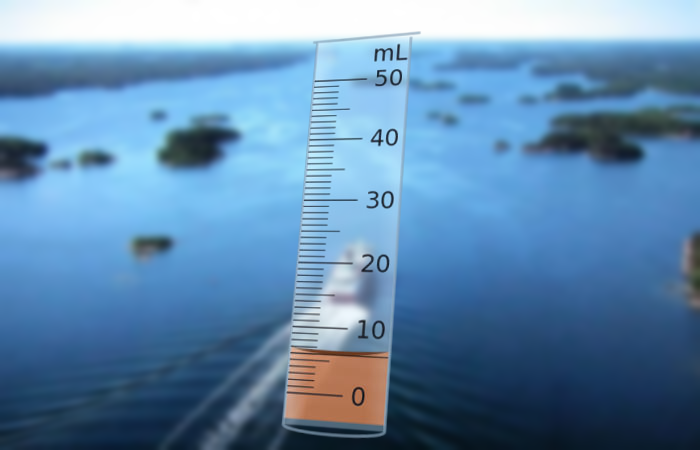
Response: mL 6
